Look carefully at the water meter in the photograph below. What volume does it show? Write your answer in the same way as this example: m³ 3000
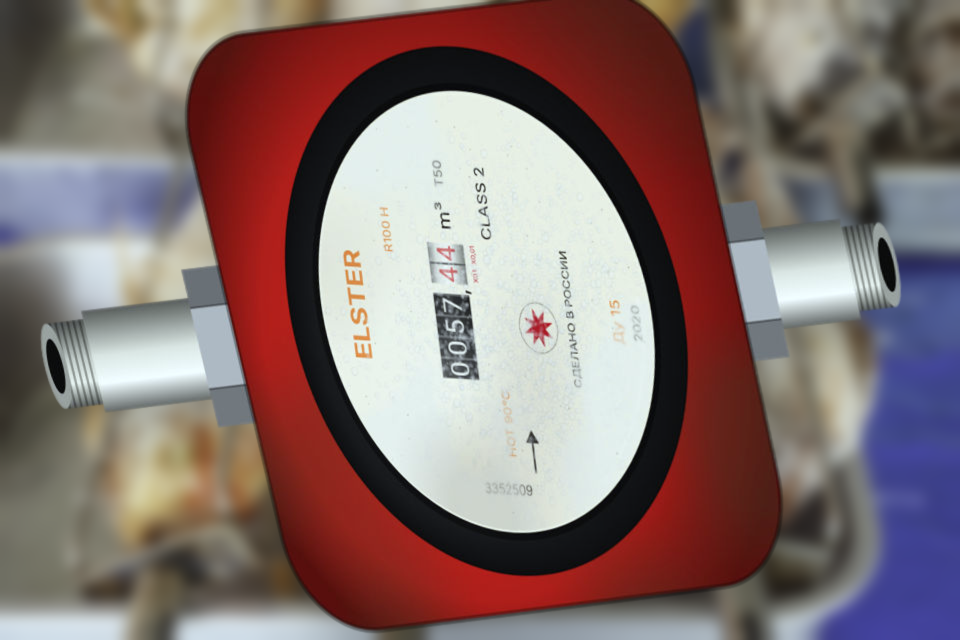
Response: m³ 57.44
